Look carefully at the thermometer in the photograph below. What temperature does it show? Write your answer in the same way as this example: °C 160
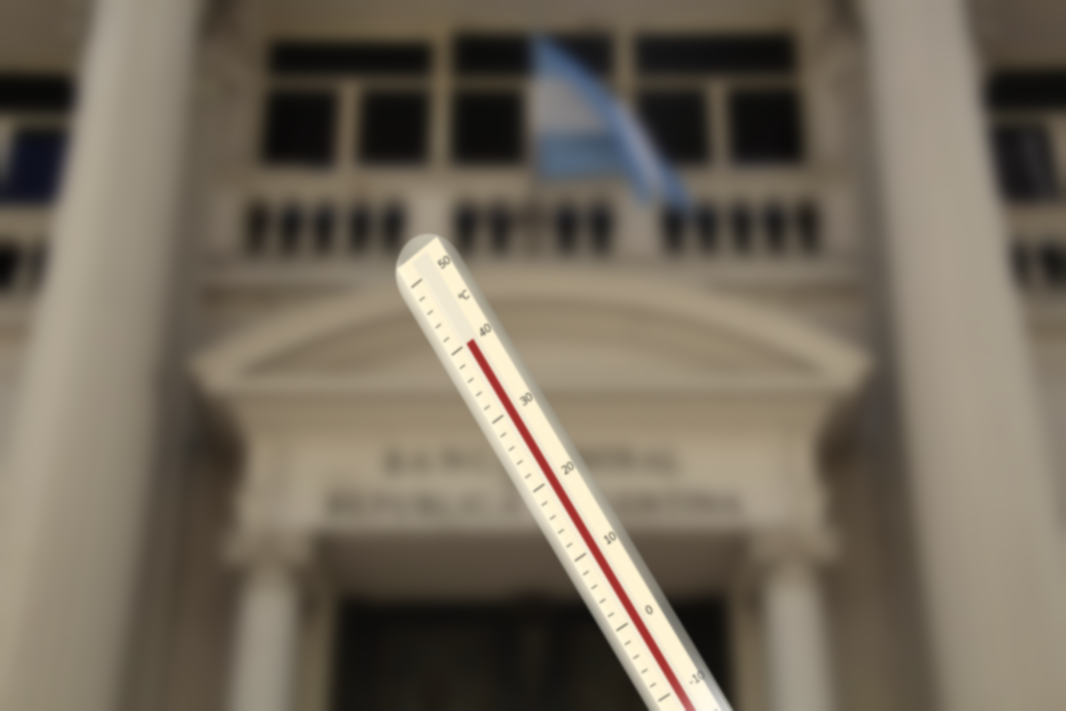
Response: °C 40
